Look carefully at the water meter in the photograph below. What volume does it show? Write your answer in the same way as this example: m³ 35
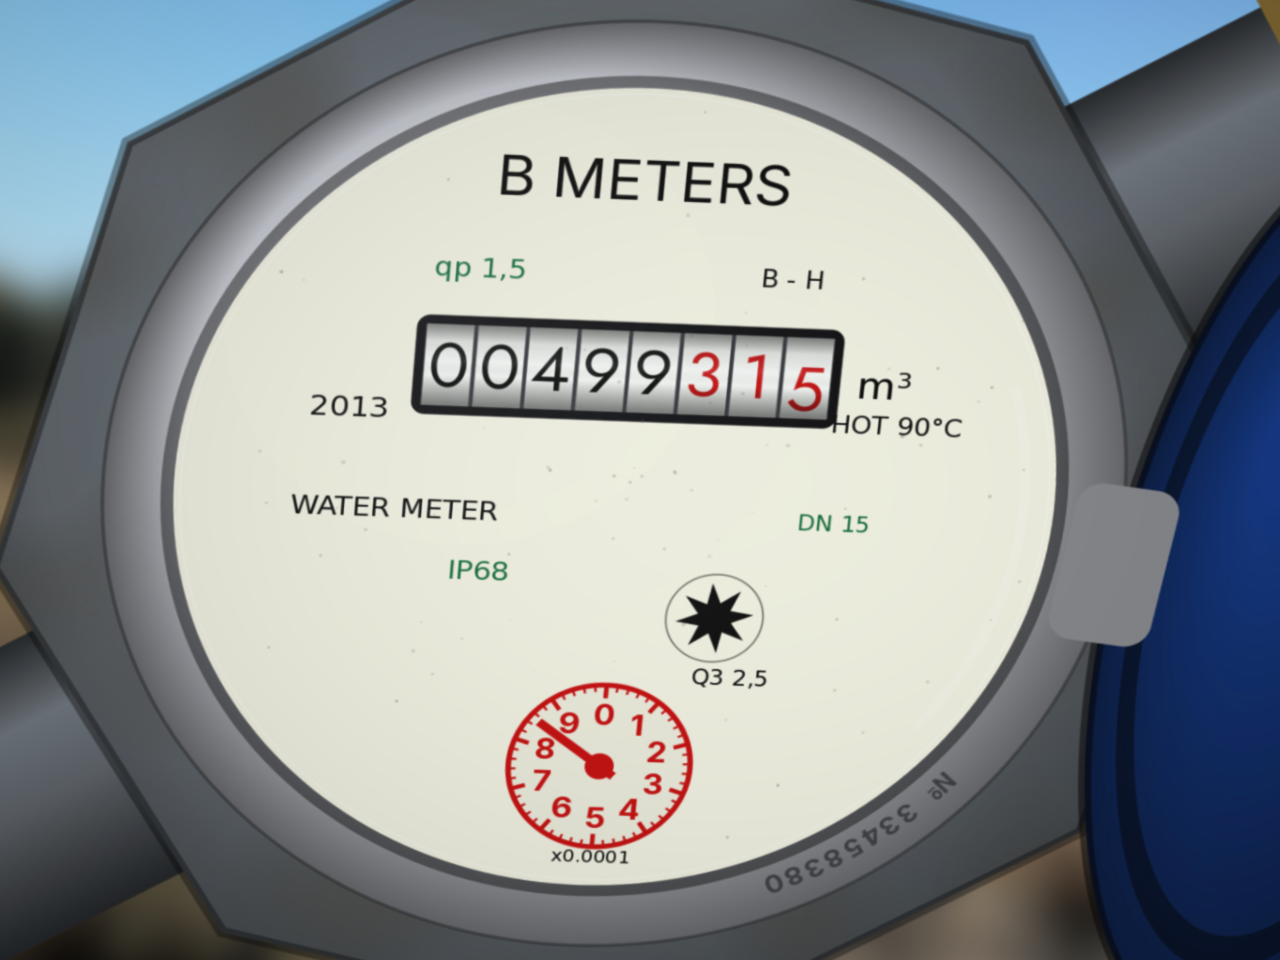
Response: m³ 499.3148
